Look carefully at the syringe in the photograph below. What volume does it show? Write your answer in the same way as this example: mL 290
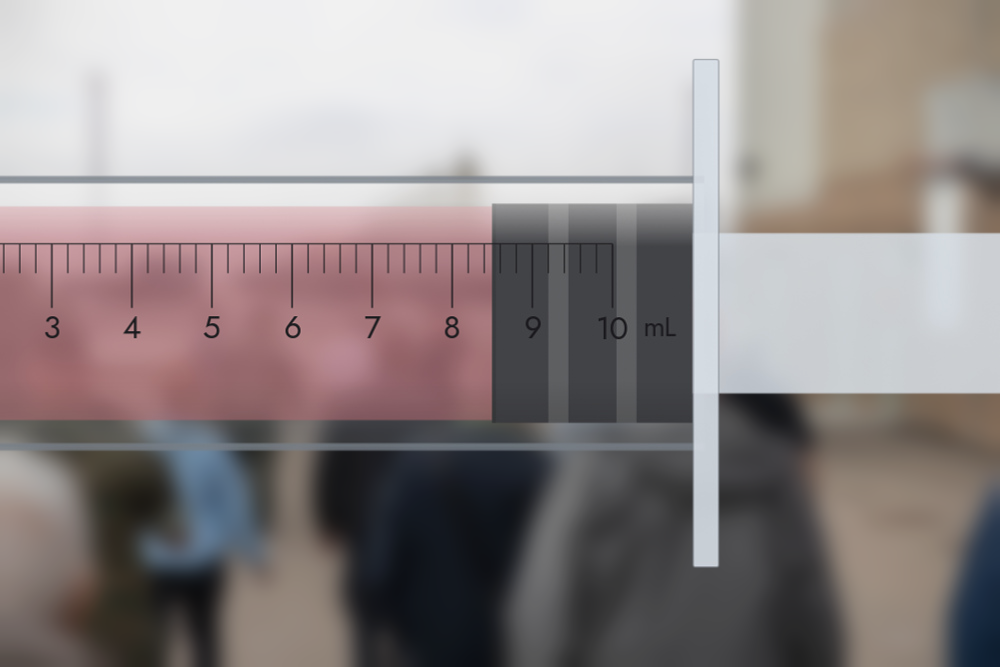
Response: mL 8.5
